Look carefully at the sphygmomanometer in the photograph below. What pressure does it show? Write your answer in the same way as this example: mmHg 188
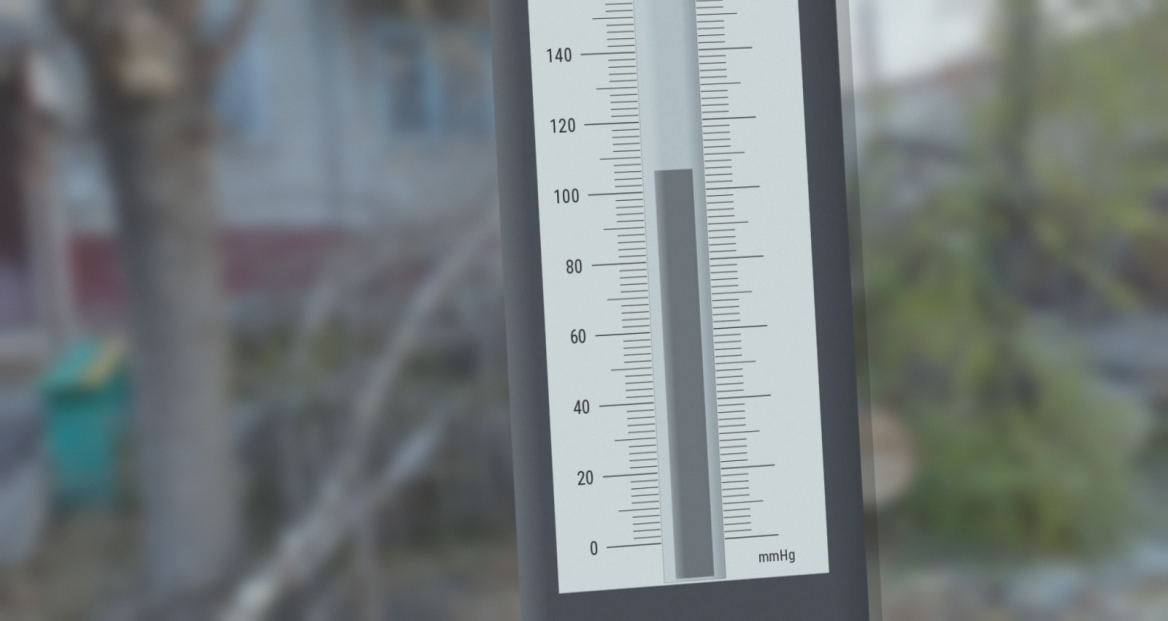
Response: mmHg 106
